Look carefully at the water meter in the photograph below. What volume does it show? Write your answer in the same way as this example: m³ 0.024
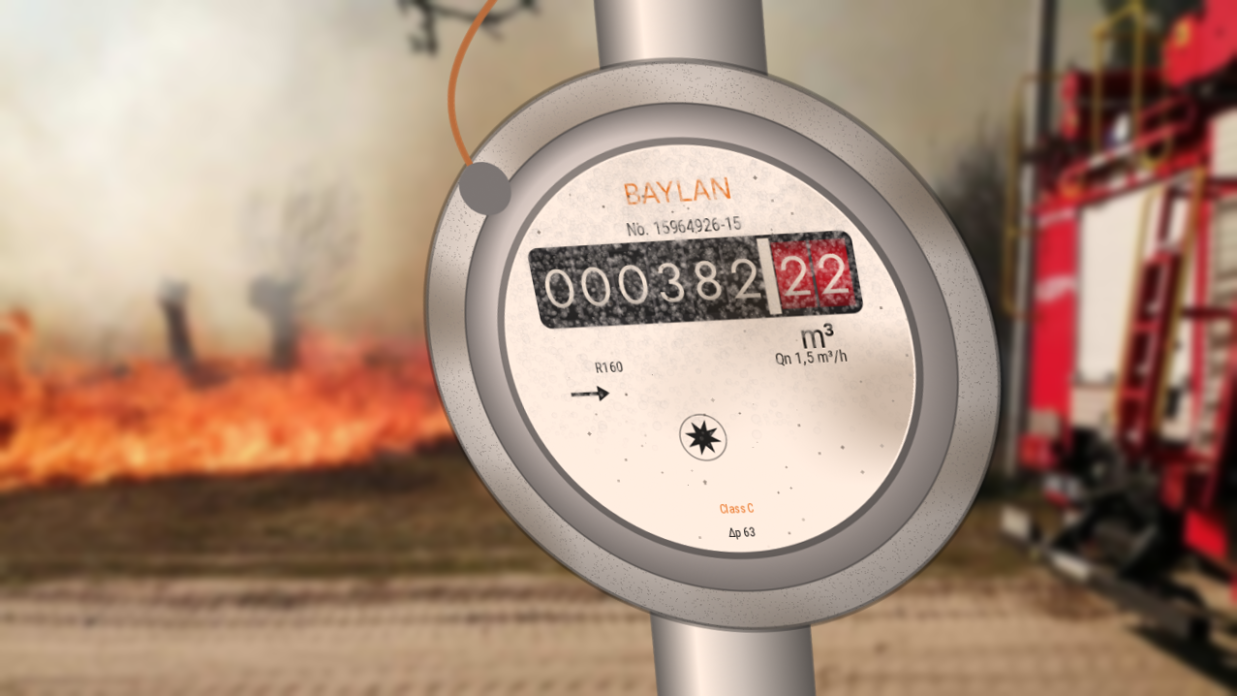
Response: m³ 382.22
